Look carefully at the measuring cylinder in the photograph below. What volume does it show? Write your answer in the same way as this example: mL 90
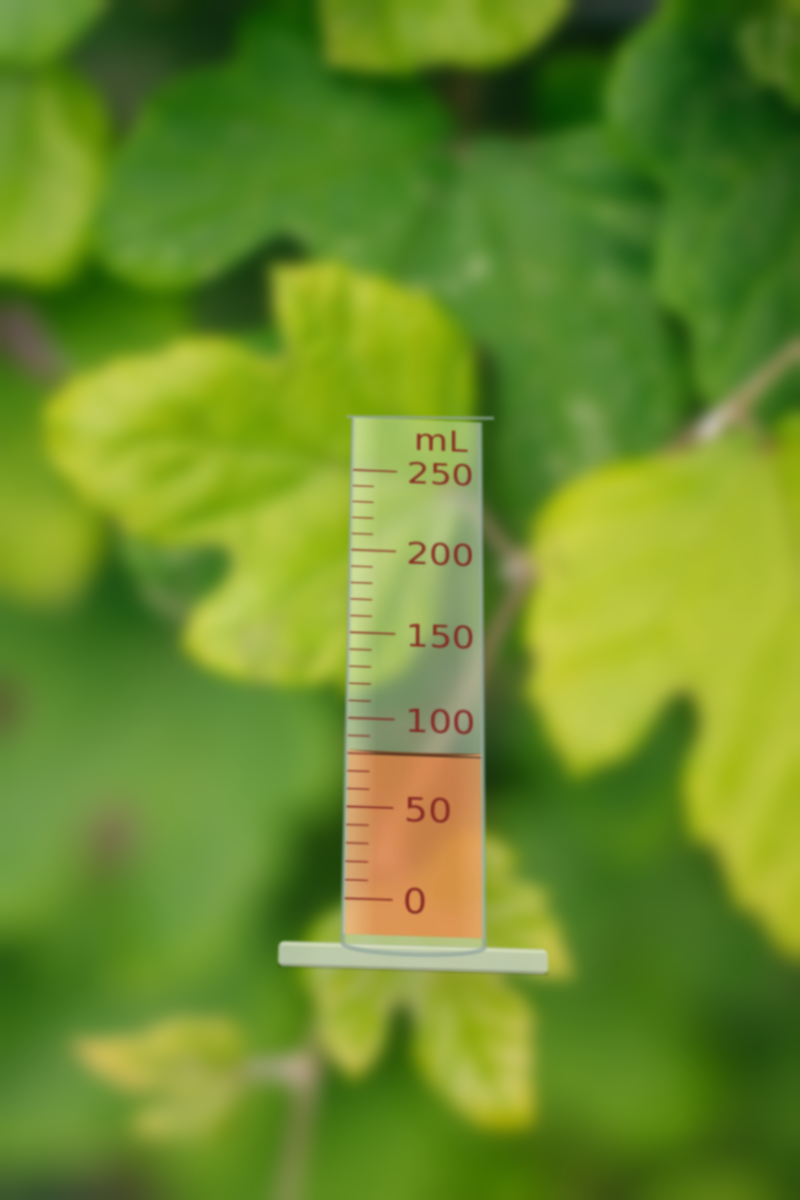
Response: mL 80
